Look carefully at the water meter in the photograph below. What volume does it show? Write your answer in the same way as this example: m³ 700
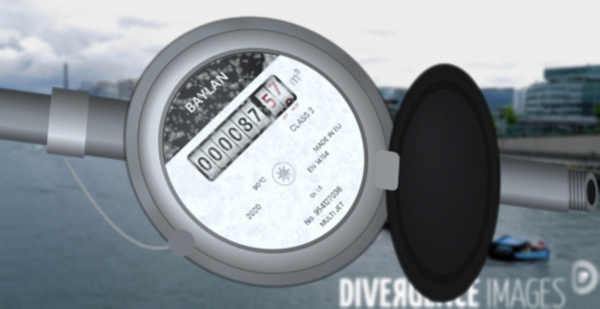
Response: m³ 87.57
